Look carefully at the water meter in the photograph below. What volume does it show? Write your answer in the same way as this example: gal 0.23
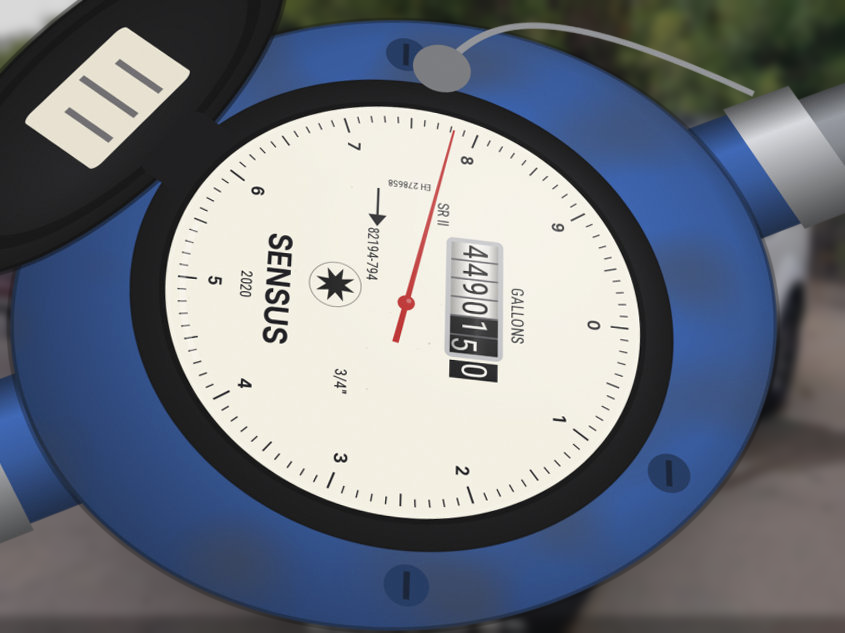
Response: gal 4490147.8
